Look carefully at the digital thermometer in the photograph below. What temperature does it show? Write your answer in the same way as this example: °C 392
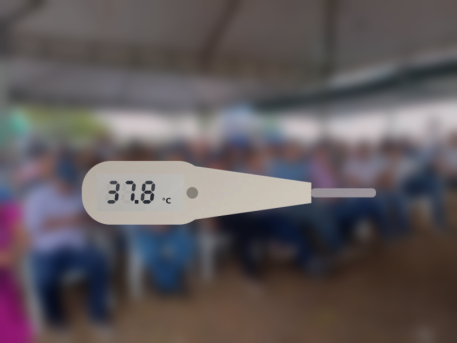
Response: °C 37.8
